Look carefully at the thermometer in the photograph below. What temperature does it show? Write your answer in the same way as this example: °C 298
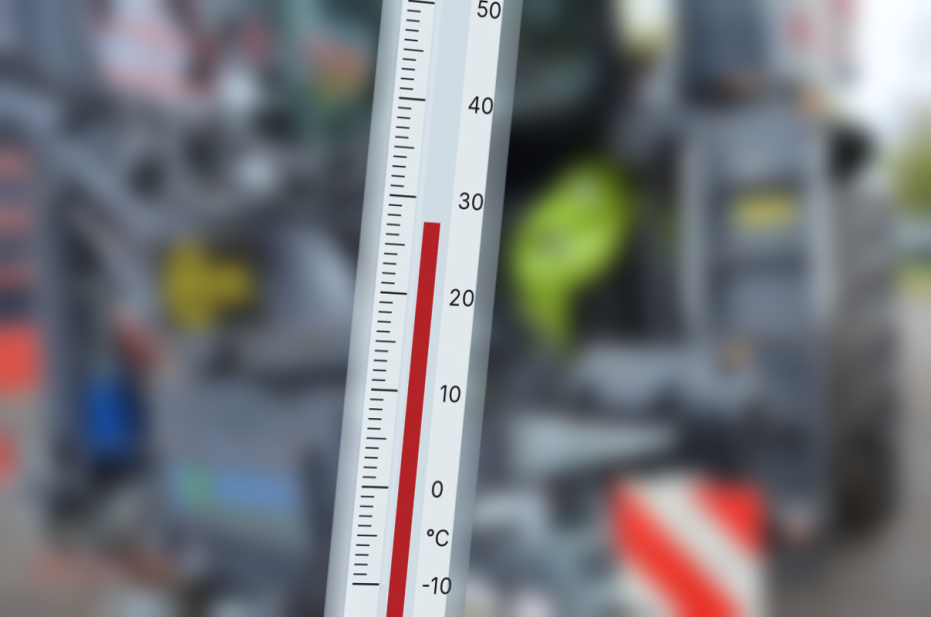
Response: °C 27.5
